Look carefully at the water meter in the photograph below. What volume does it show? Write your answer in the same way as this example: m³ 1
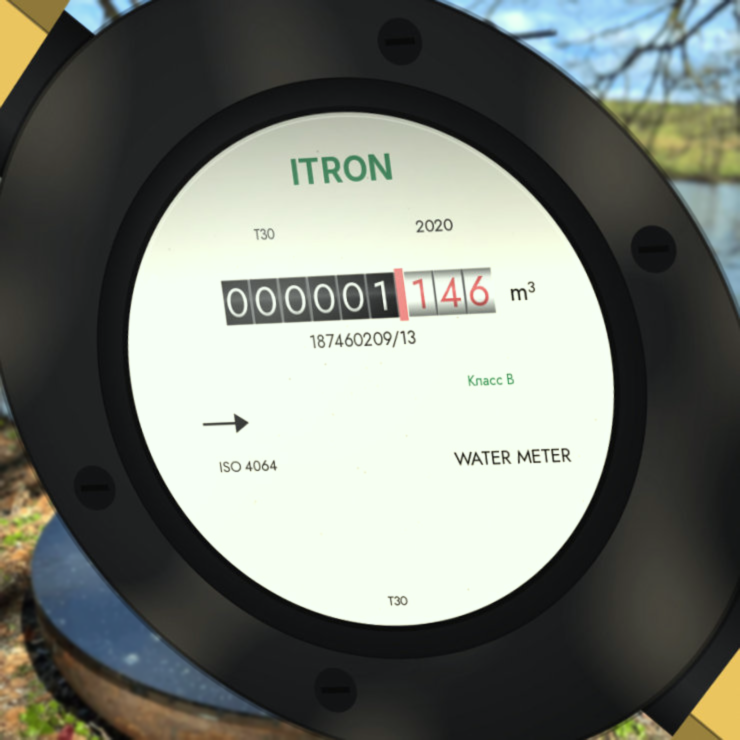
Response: m³ 1.146
